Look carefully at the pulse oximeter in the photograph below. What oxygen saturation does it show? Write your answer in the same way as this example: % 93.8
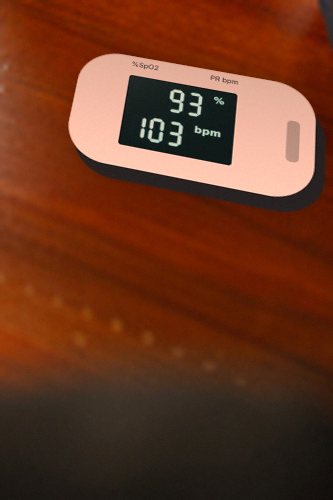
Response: % 93
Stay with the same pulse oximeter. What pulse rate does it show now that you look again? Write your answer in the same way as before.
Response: bpm 103
